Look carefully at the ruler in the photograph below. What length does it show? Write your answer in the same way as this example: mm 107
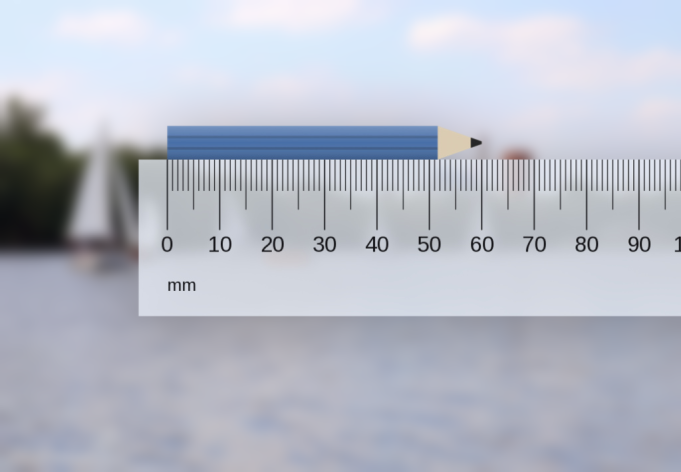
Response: mm 60
